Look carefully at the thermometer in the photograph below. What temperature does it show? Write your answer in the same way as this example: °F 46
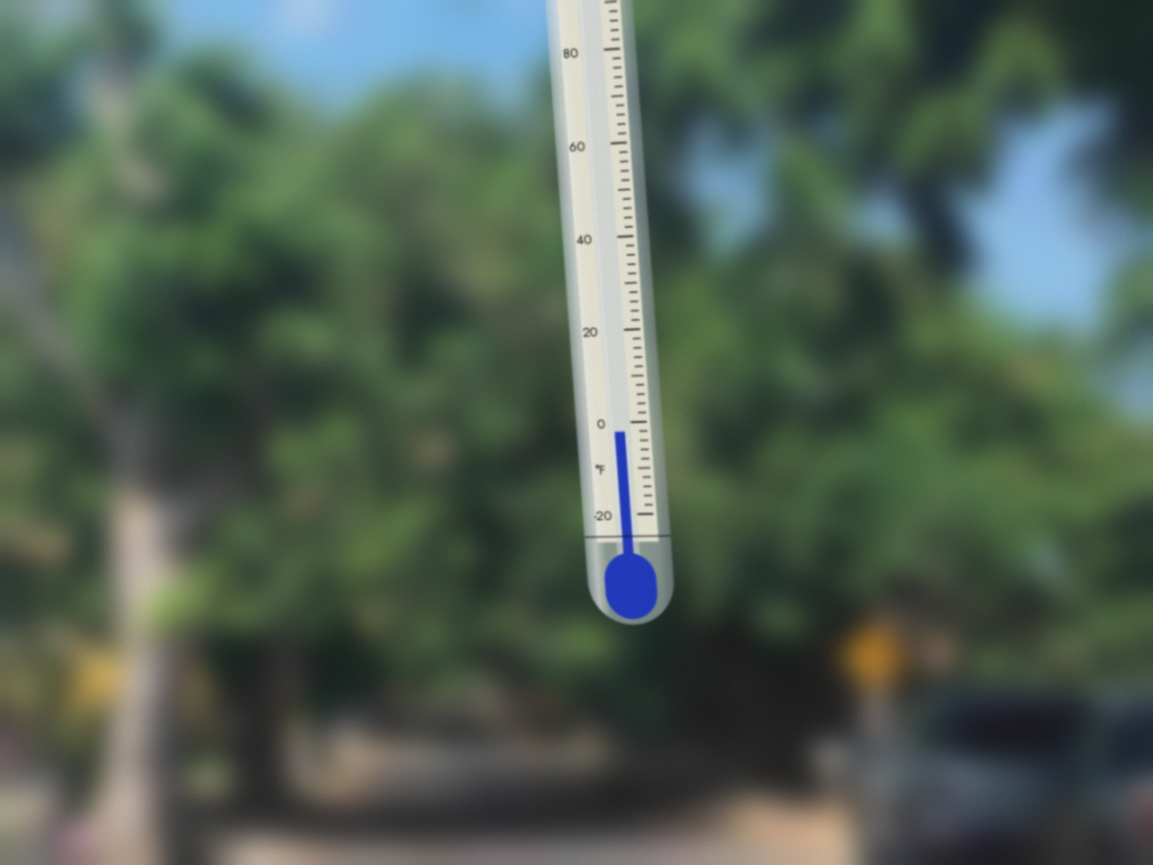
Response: °F -2
